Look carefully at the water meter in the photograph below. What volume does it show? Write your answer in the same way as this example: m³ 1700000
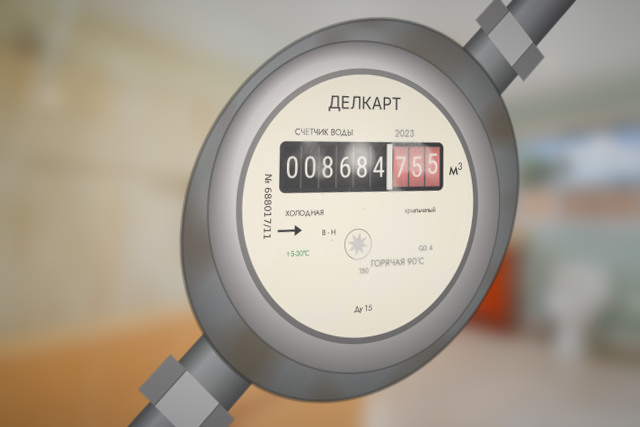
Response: m³ 8684.755
